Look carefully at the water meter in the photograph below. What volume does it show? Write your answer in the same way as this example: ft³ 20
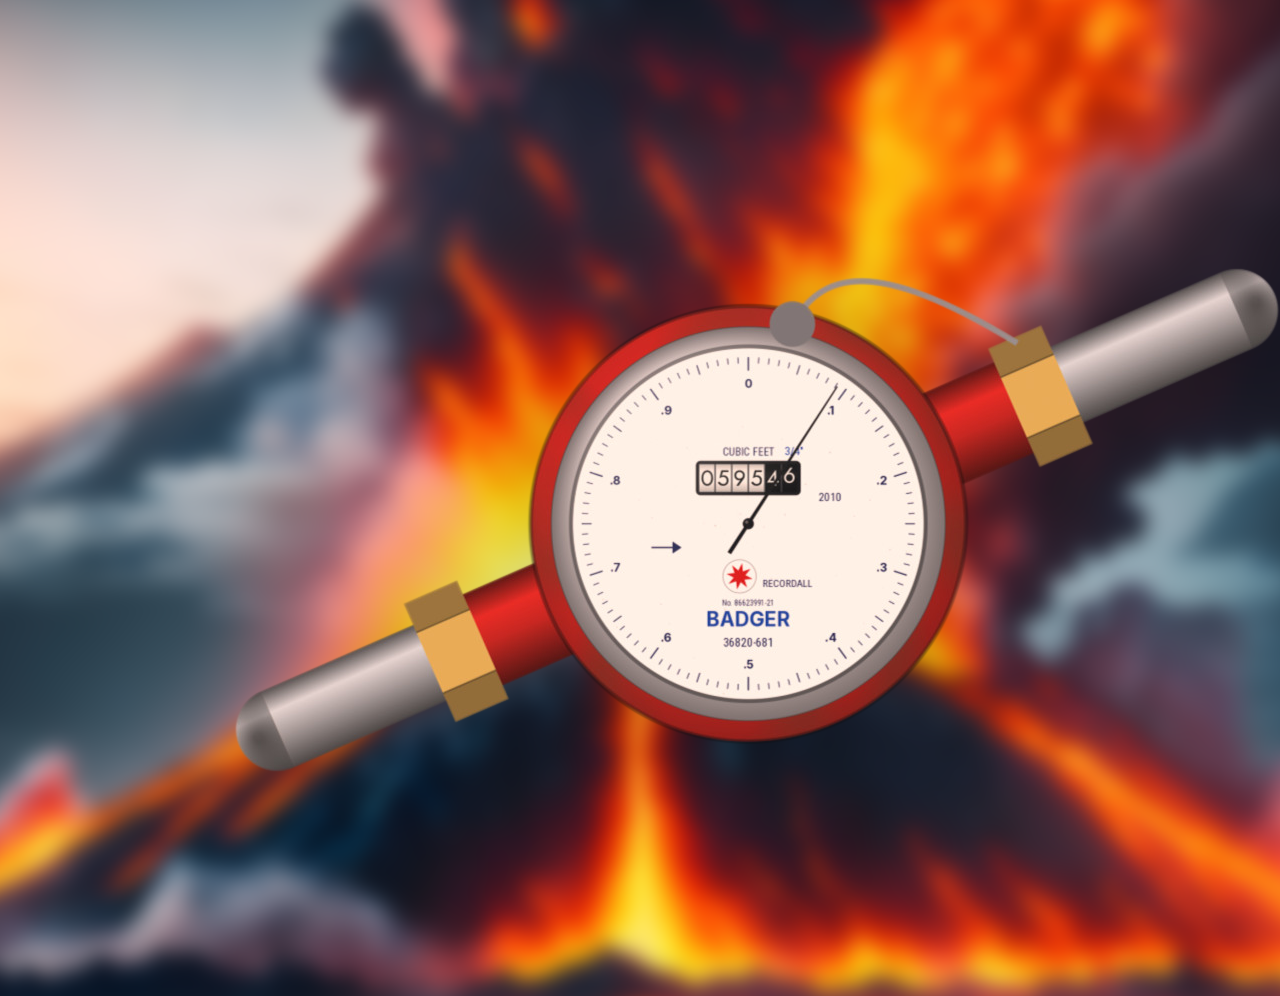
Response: ft³ 59546.09
